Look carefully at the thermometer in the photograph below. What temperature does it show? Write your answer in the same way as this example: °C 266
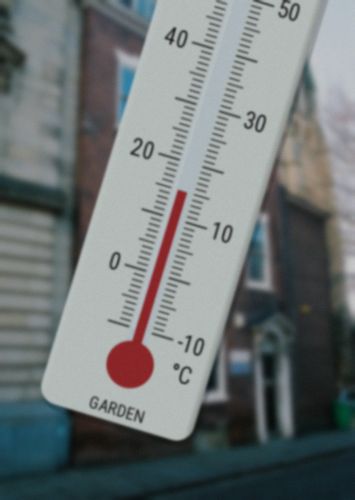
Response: °C 15
